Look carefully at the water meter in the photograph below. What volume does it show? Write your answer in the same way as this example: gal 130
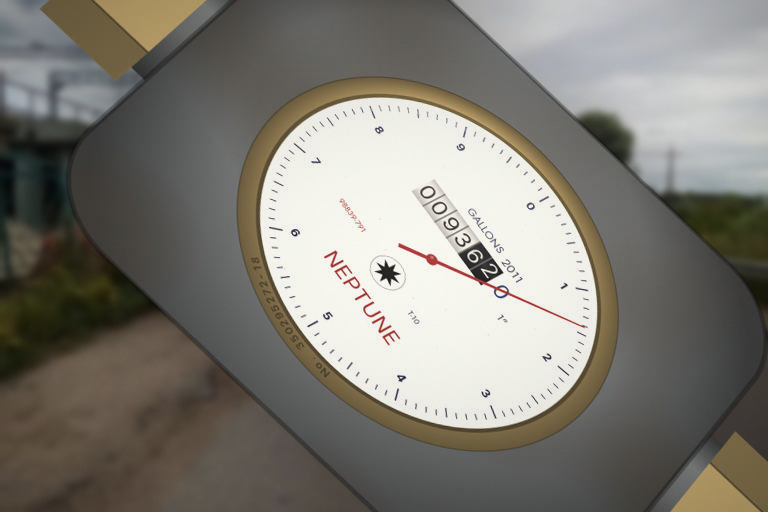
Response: gal 93621.4
